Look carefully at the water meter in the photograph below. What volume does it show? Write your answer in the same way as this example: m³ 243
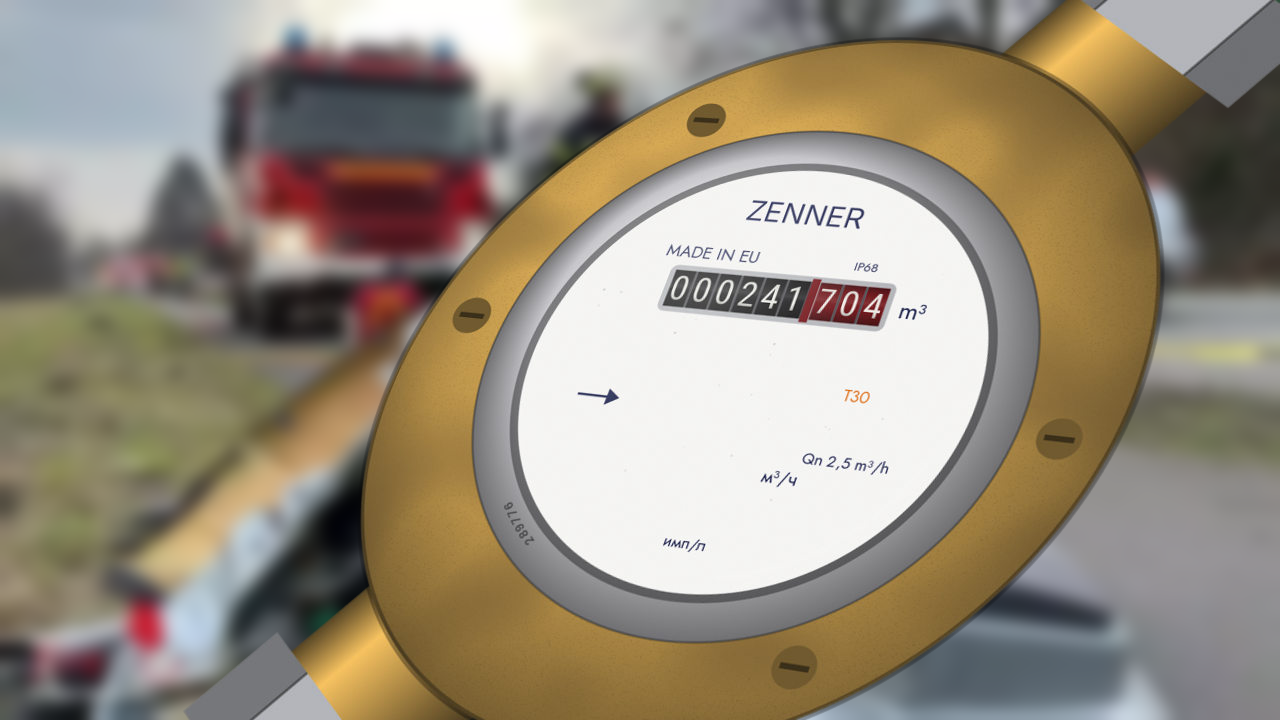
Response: m³ 241.704
